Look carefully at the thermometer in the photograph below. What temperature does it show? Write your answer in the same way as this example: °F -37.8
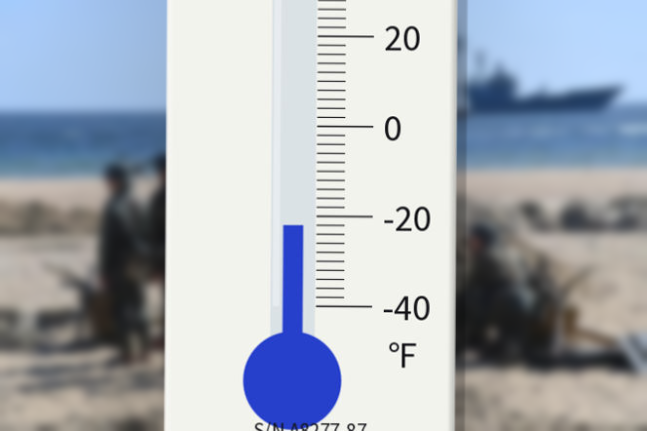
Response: °F -22
